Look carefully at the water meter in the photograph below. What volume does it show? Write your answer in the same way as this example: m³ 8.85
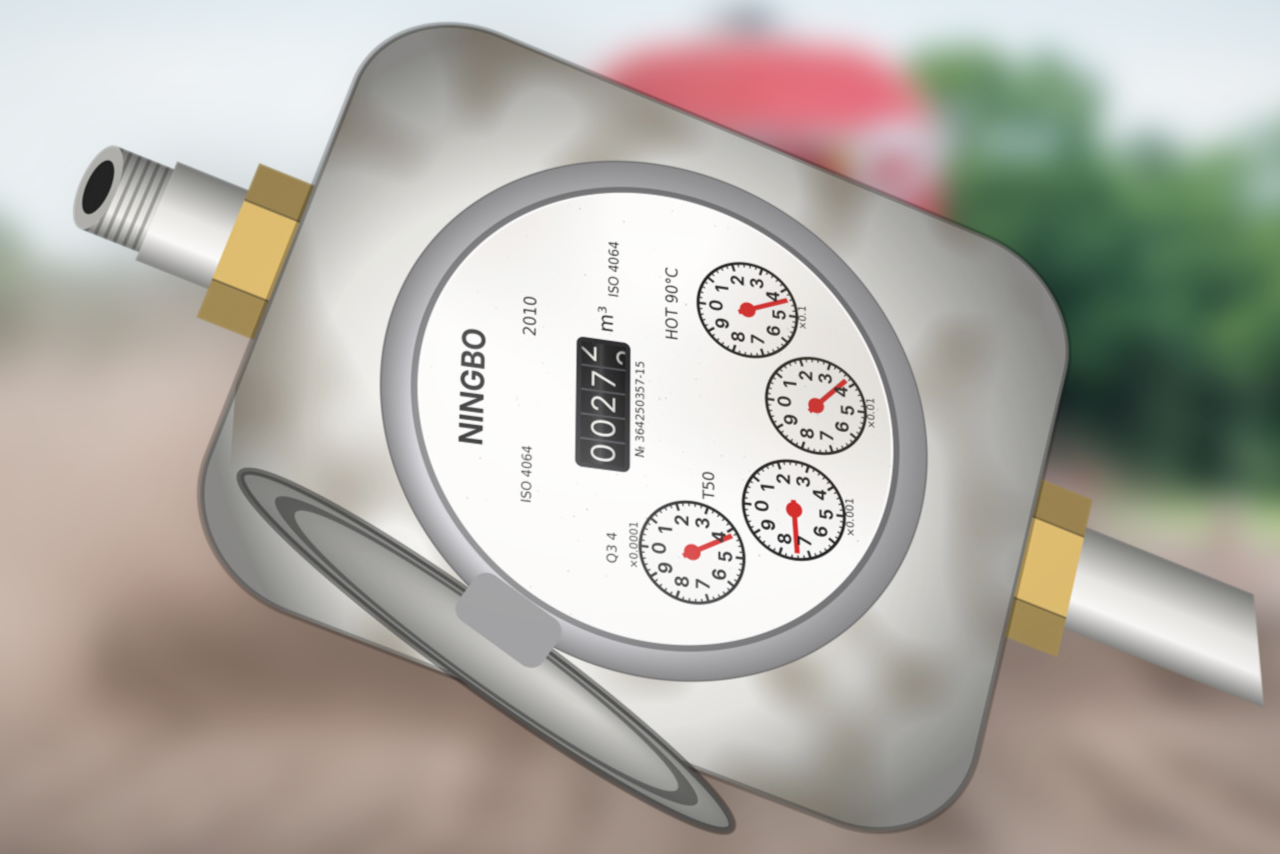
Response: m³ 272.4374
